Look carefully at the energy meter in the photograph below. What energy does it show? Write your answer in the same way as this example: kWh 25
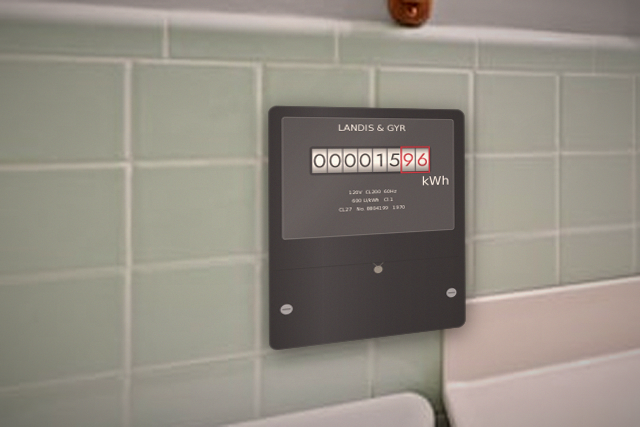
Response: kWh 15.96
